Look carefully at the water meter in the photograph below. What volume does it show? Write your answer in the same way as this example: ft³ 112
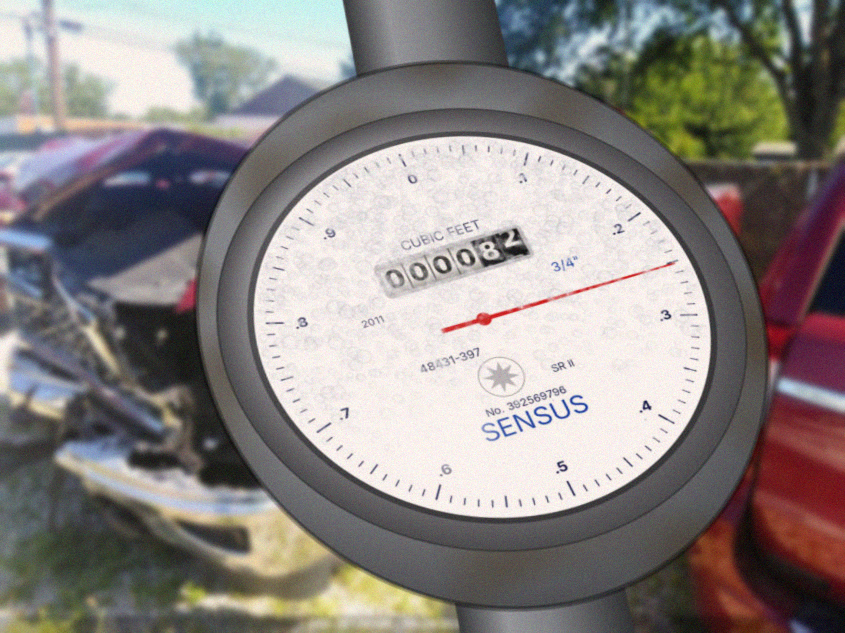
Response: ft³ 82.25
